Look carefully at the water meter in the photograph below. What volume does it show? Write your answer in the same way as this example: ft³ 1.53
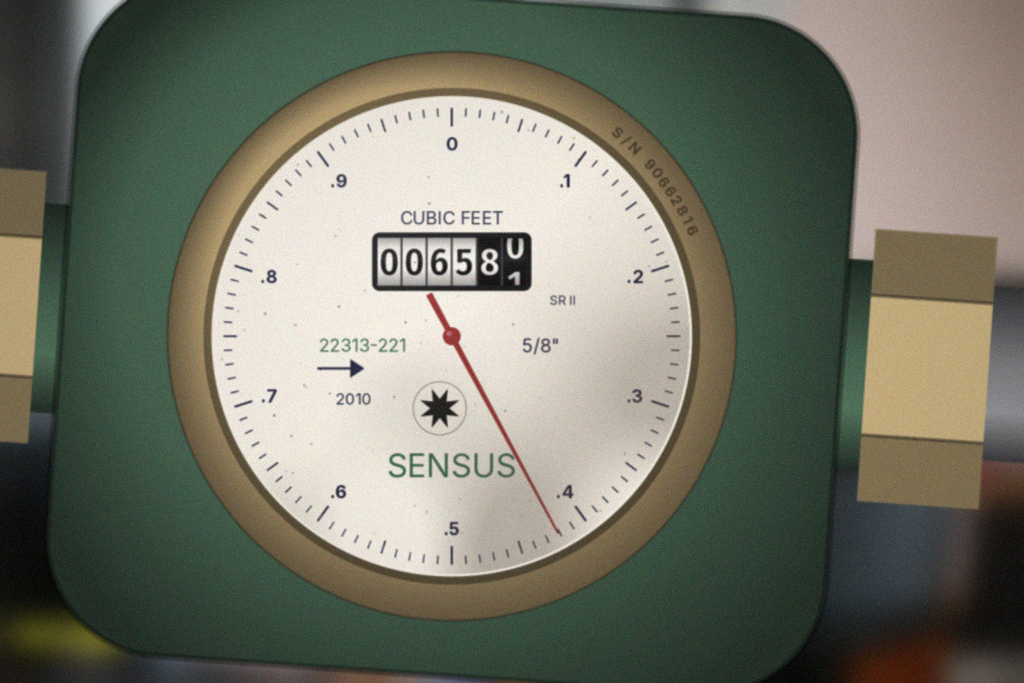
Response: ft³ 6580.42
